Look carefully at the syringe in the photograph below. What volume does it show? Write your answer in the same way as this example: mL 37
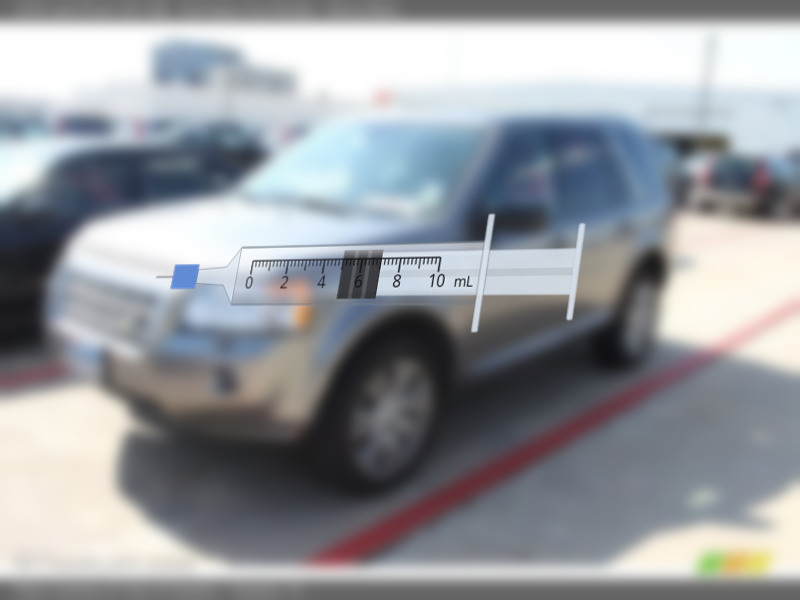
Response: mL 5
